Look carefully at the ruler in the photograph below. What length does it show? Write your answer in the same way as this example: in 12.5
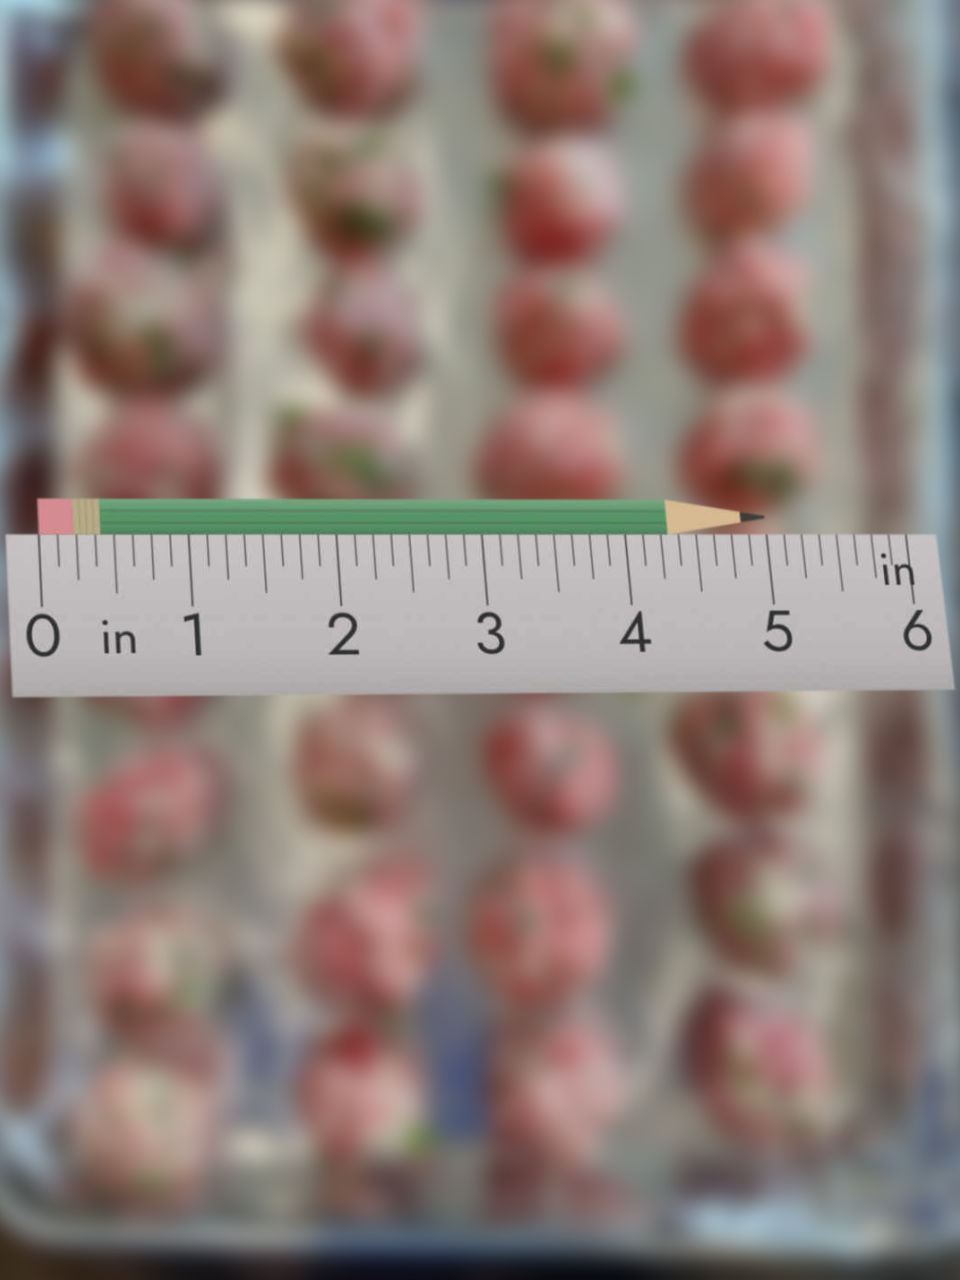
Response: in 5
